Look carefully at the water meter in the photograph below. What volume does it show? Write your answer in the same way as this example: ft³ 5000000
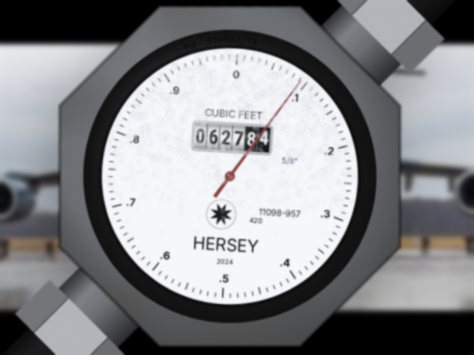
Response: ft³ 62784.09
